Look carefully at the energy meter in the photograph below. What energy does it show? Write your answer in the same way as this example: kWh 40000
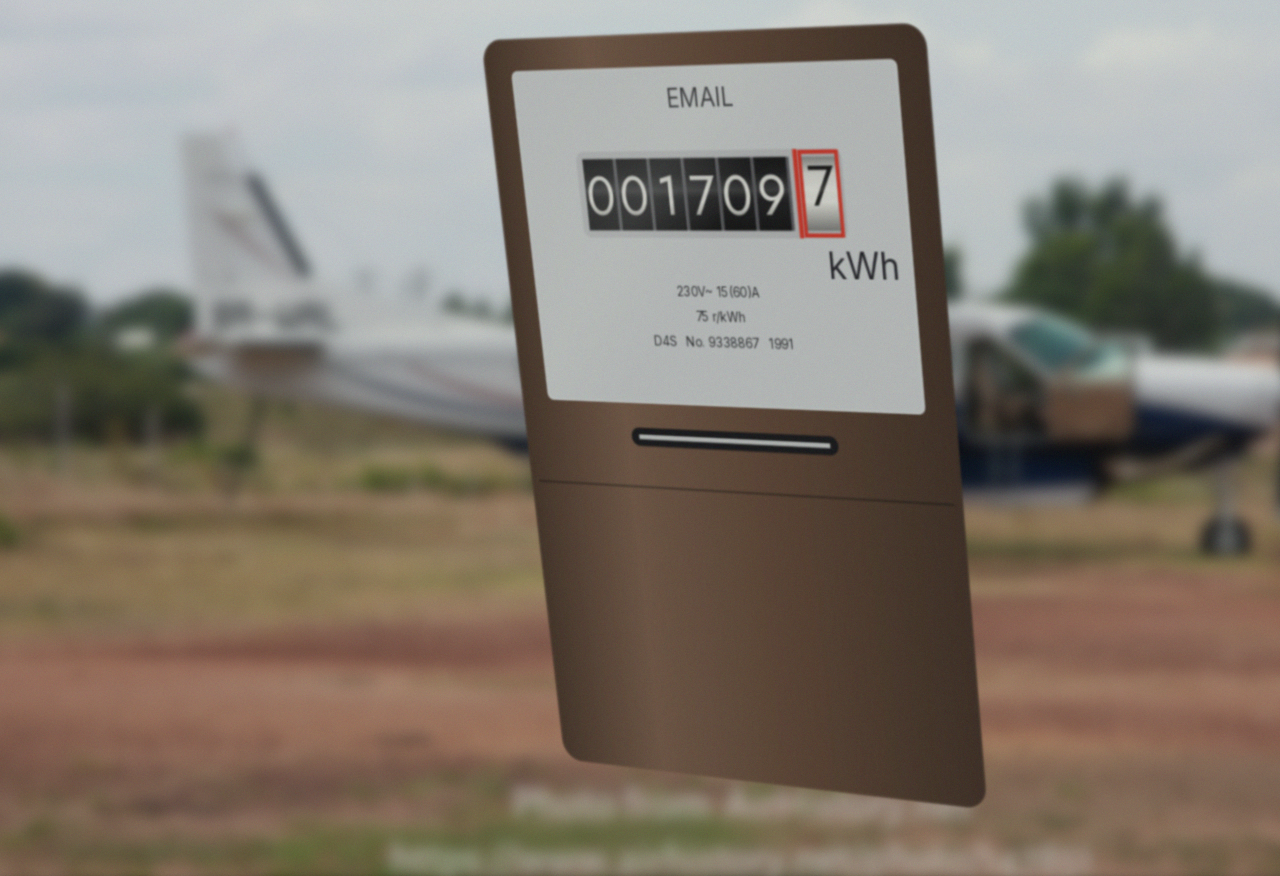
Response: kWh 1709.7
